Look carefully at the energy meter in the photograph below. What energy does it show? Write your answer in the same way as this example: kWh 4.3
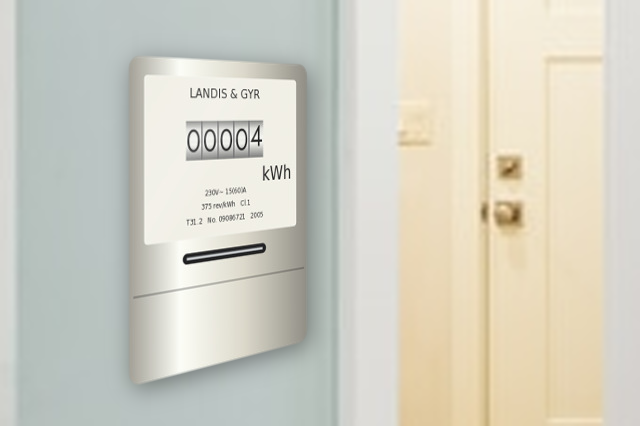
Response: kWh 4
